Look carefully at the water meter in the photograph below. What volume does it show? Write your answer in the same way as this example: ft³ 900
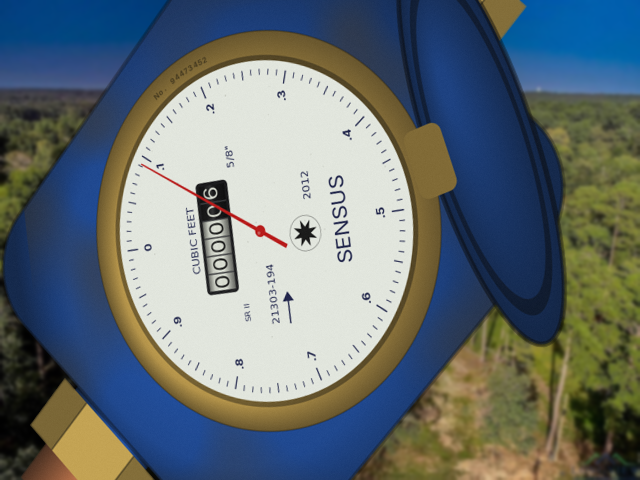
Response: ft³ 6.09
